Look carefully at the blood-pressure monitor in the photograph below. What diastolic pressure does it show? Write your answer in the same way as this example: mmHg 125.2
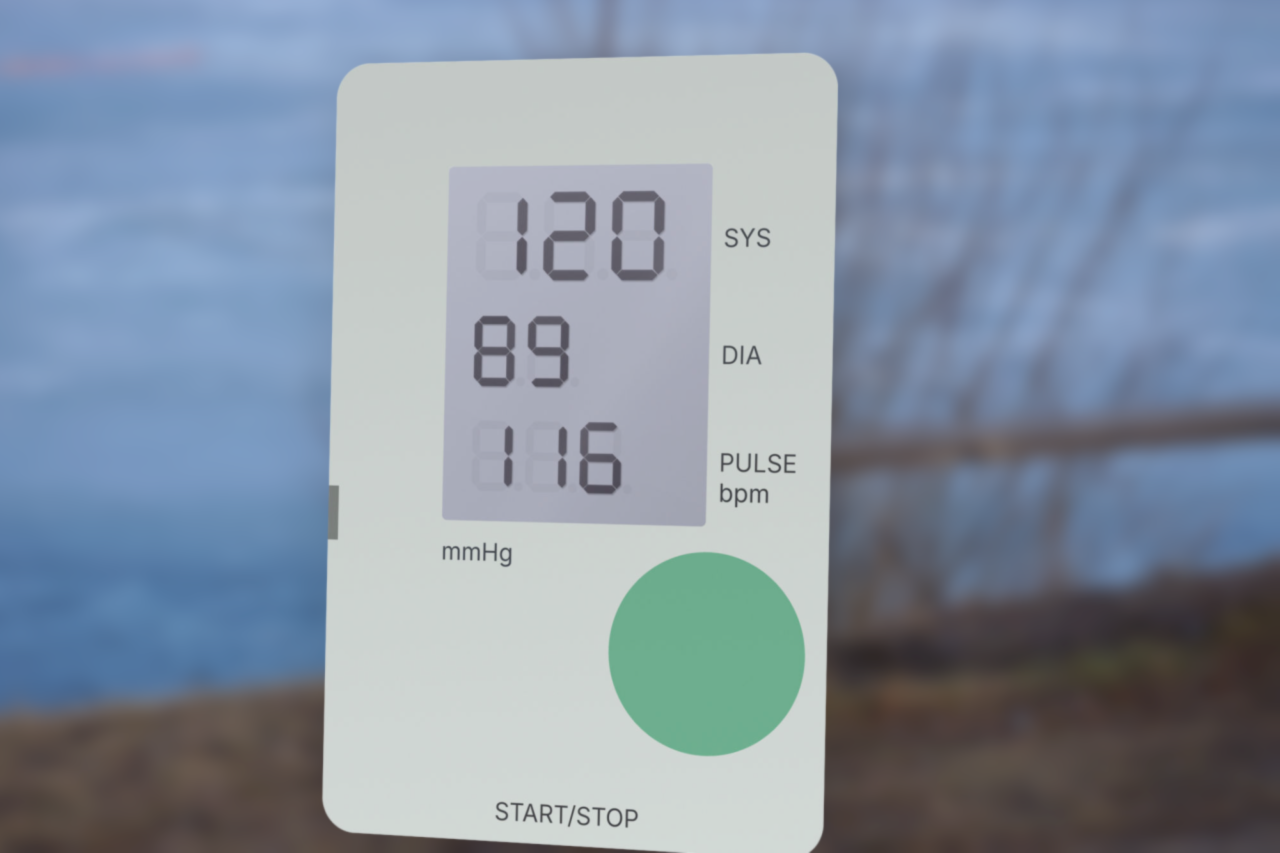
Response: mmHg 89
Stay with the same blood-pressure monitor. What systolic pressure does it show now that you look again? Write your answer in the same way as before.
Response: mmHg 120
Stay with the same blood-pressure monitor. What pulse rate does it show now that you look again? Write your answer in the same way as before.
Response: bpm 116
